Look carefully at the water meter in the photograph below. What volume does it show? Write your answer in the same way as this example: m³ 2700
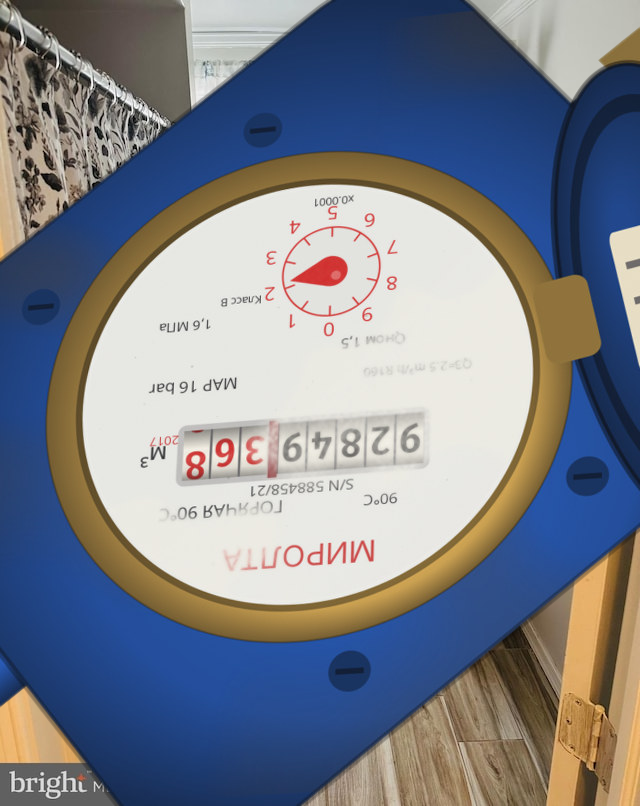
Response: m³ 92849.3682
